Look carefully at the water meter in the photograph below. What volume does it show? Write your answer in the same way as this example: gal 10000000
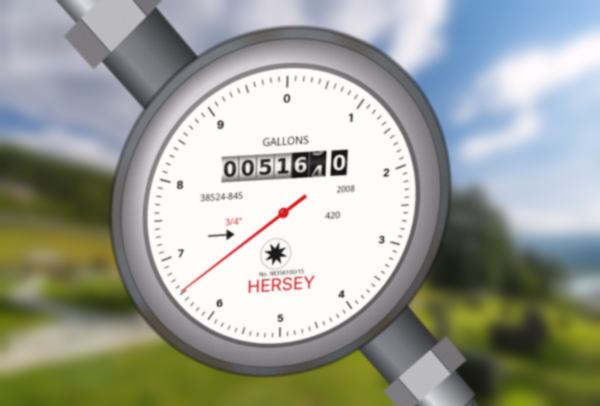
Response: gal 51636.5
